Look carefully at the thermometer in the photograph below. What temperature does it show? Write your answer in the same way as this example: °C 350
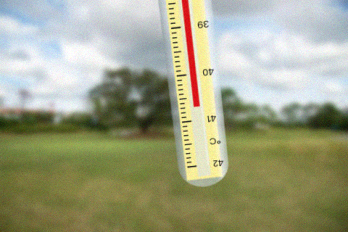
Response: °C 40.7
